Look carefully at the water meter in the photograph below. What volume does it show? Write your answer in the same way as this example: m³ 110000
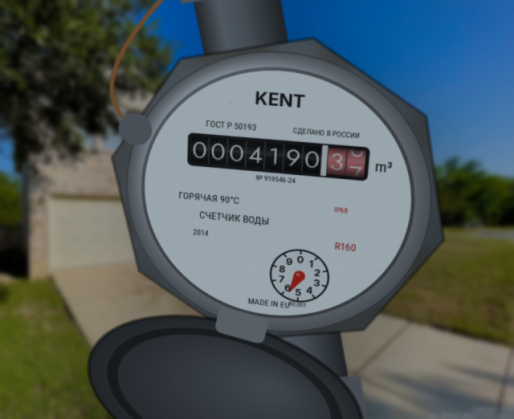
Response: m³ 4190.365
